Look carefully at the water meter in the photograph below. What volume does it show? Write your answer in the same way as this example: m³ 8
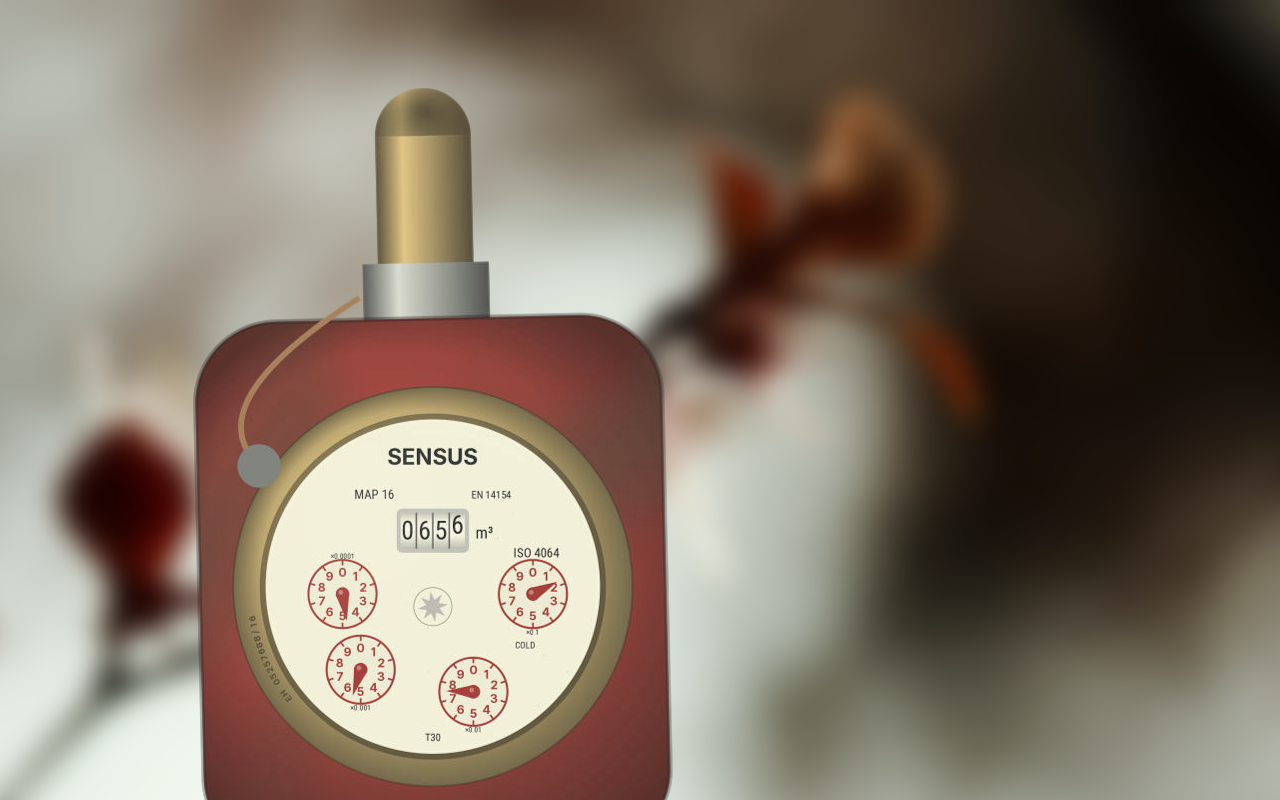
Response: m³ 656.1754
